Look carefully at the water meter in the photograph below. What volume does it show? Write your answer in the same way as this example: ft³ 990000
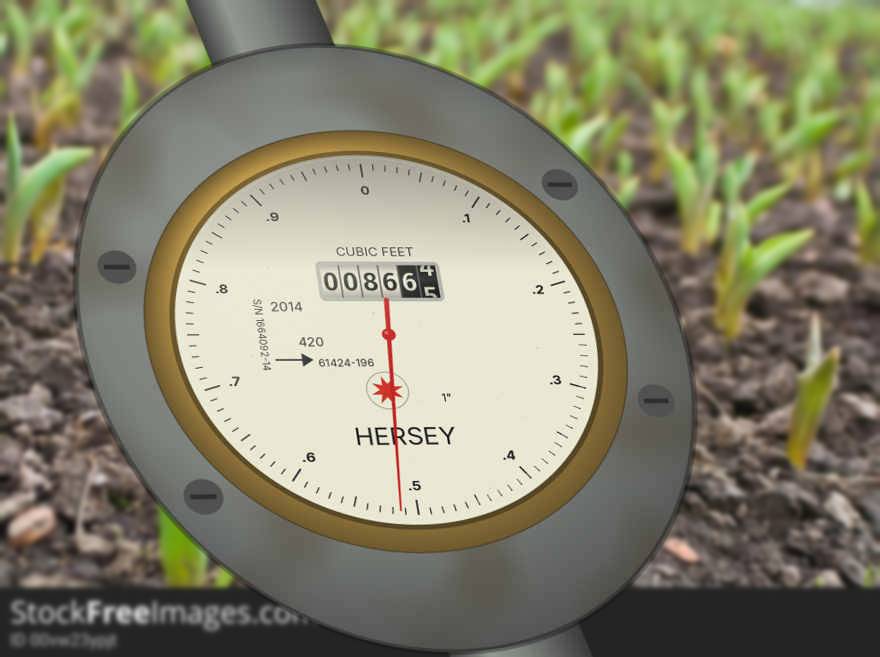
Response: ft³ 8664.51
